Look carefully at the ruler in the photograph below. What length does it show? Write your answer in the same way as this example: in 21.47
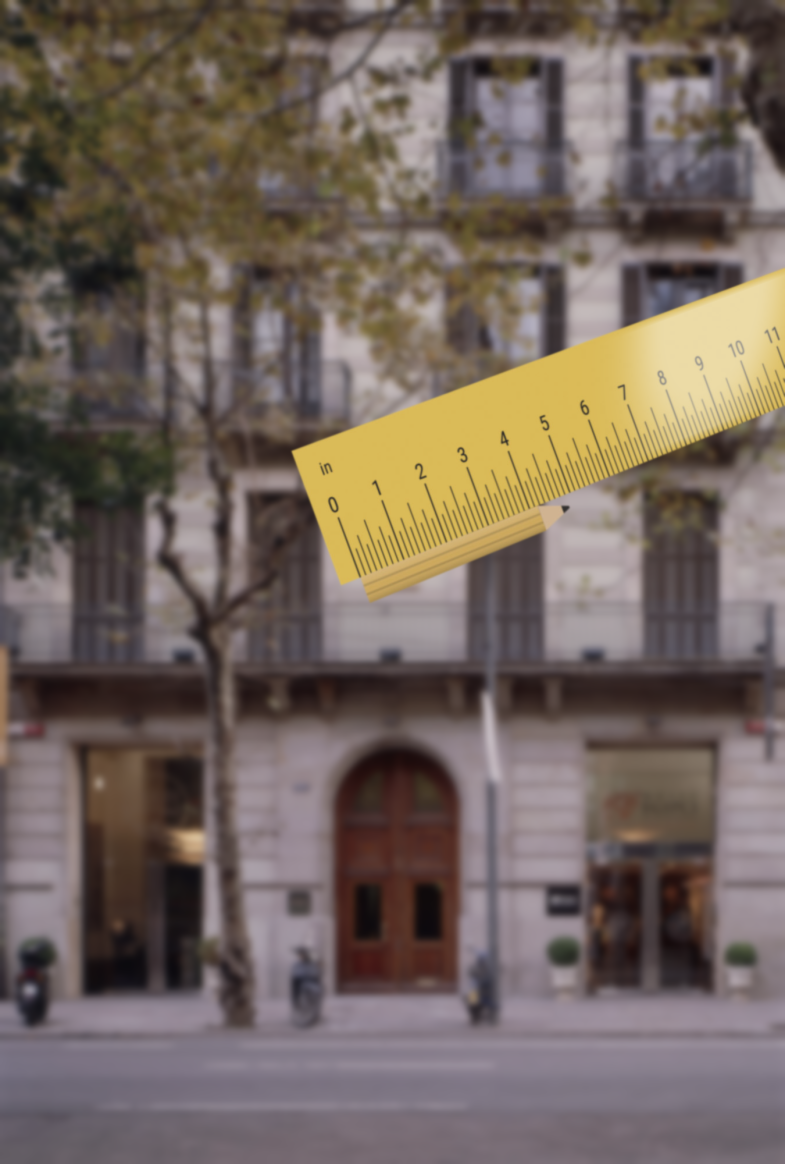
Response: in 4.875
